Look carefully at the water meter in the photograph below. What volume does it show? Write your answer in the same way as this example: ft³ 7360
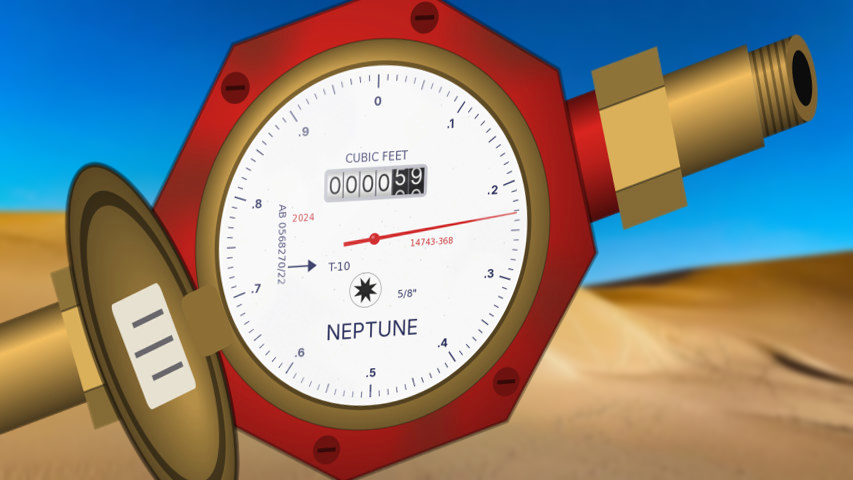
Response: ft³ 59.23
